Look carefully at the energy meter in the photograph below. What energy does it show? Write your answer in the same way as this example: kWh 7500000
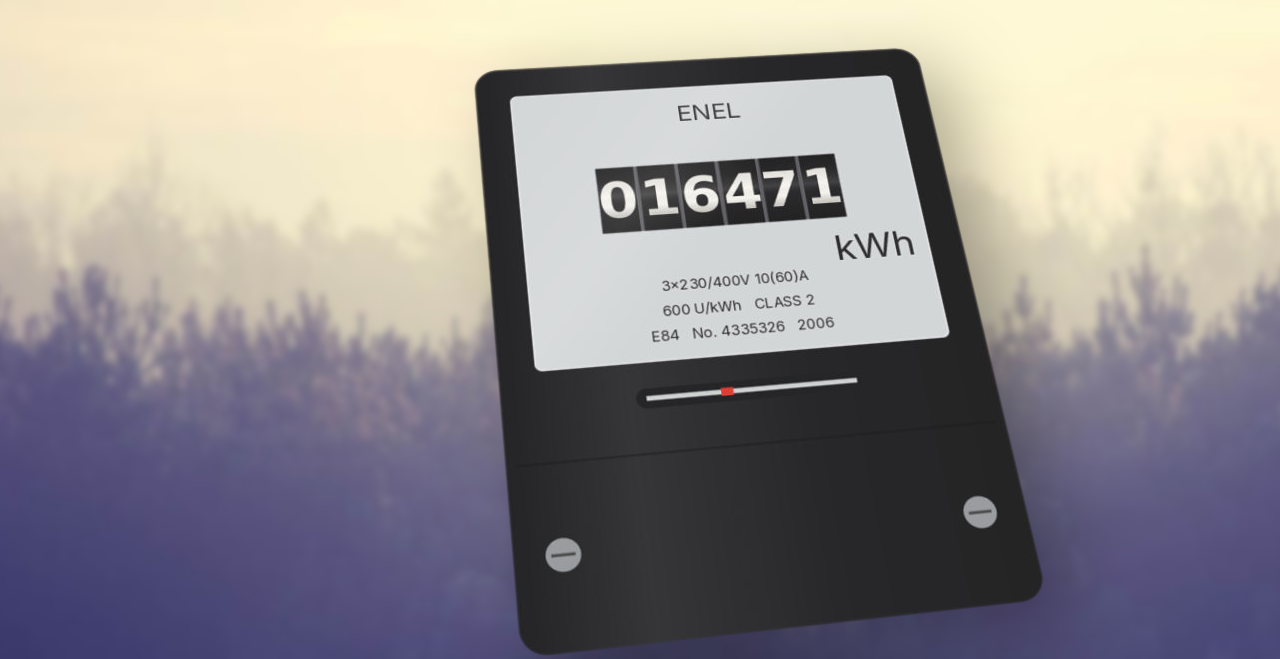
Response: kWh 16471
